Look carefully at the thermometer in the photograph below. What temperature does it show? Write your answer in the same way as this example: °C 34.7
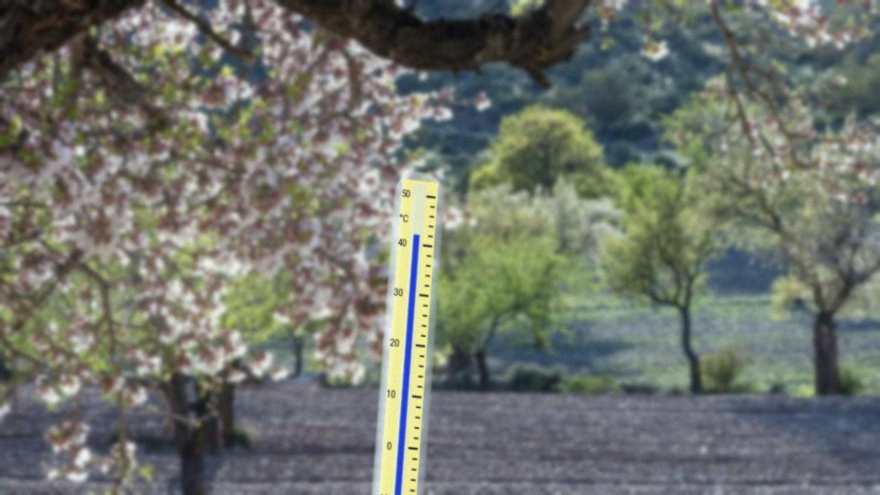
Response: °C 42
